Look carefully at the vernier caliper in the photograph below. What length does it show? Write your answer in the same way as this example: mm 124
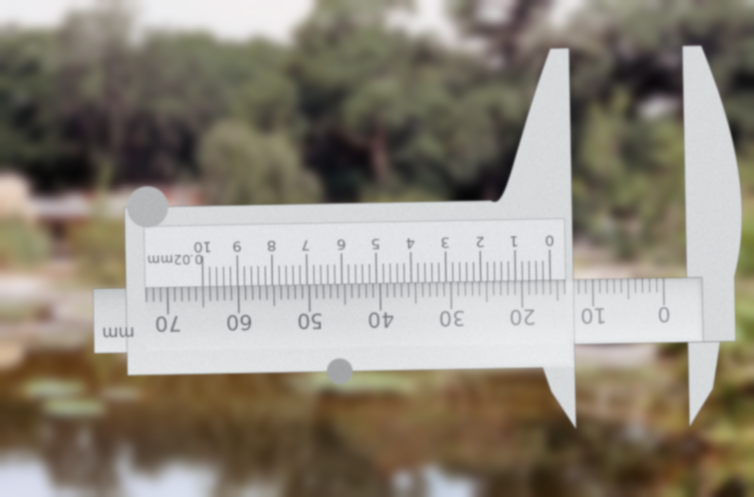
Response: mm 16.0
